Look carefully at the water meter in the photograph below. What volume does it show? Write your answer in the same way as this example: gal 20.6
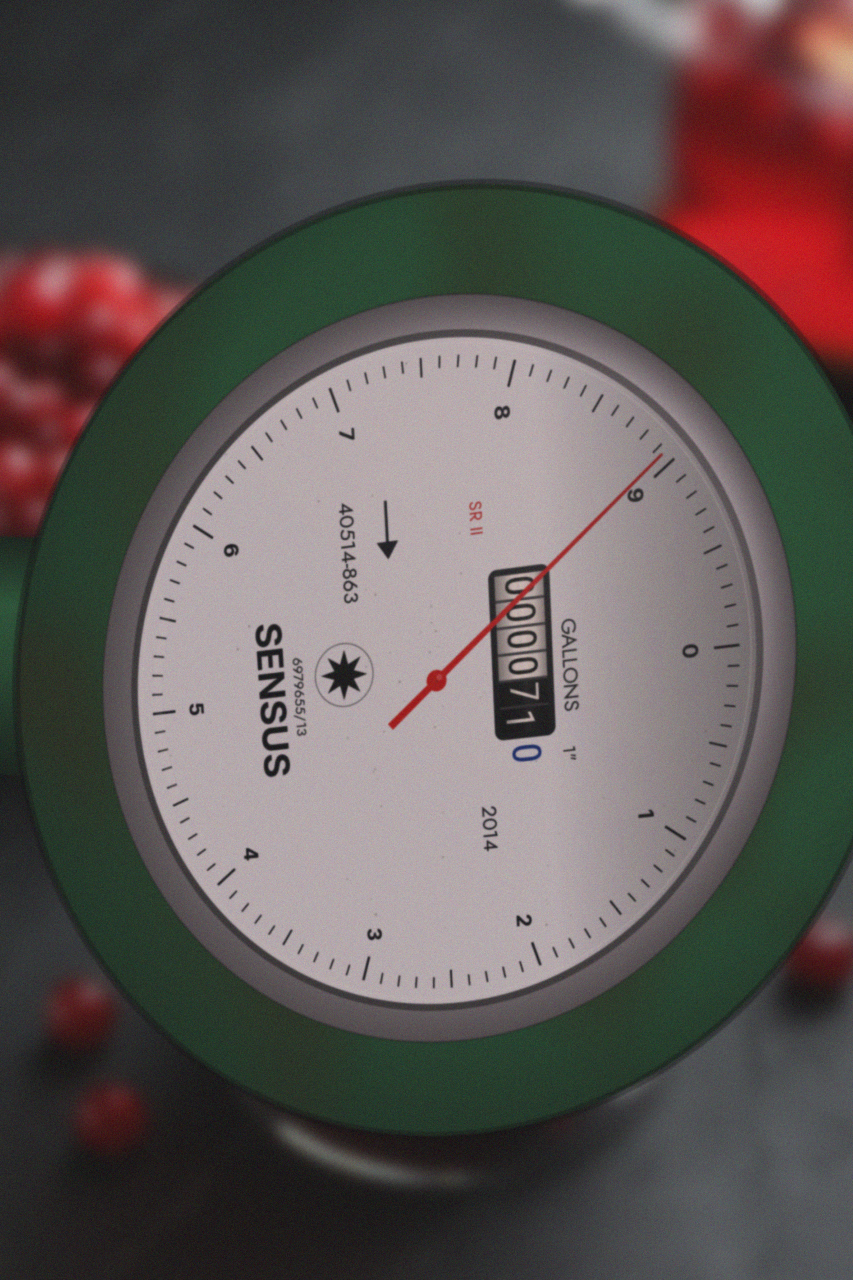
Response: gal 708.9
